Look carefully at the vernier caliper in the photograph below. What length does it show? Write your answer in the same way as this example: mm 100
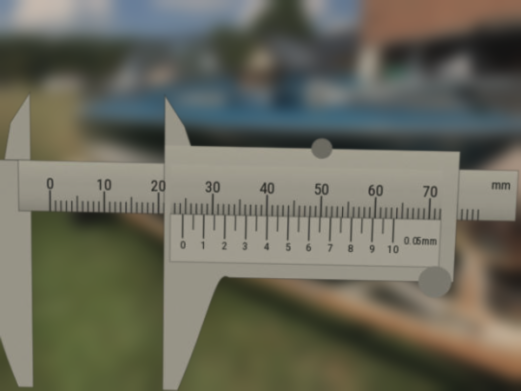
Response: mm 24.5
